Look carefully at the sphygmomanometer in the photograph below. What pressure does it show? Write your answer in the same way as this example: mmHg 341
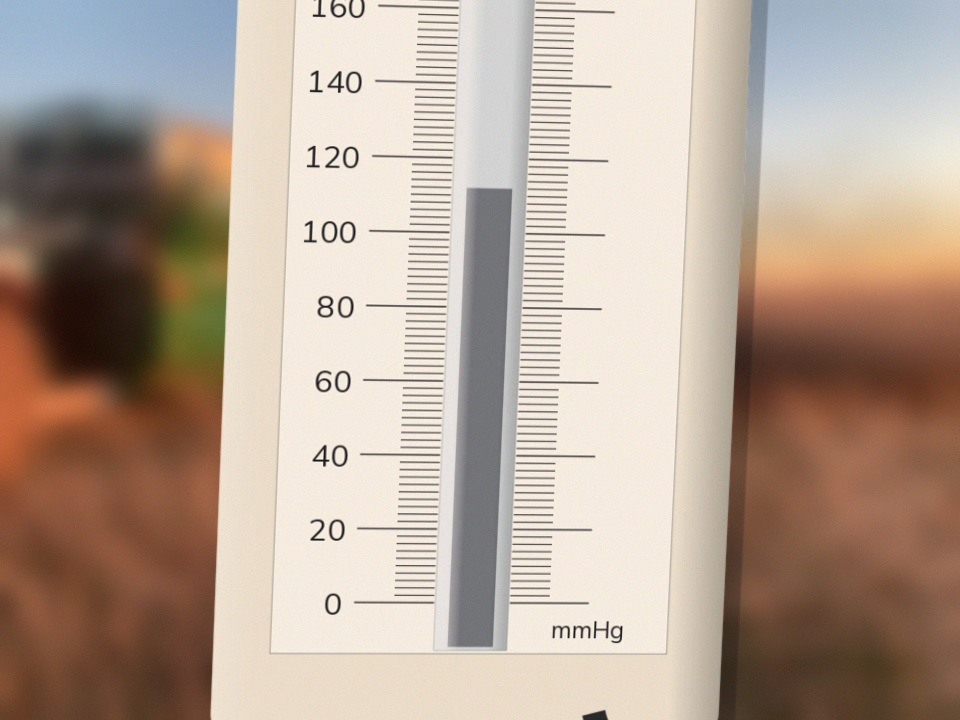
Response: mmHg 112
